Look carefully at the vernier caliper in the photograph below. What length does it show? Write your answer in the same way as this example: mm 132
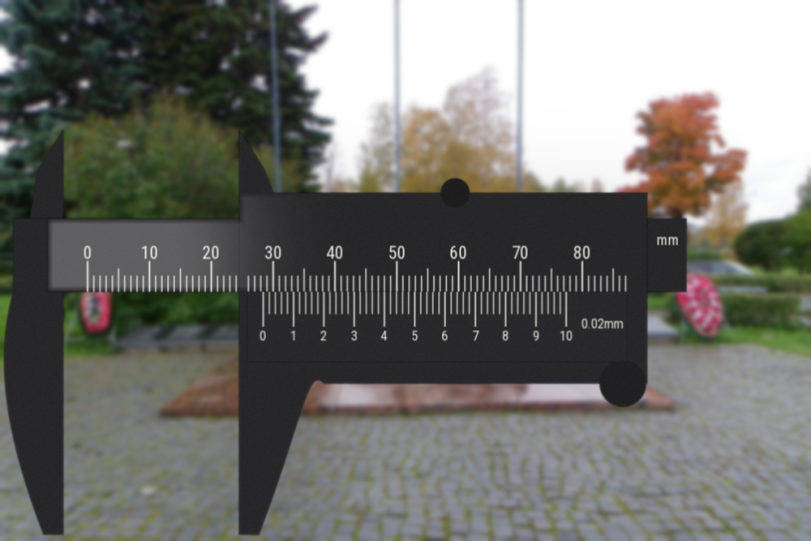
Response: mm 28.4
